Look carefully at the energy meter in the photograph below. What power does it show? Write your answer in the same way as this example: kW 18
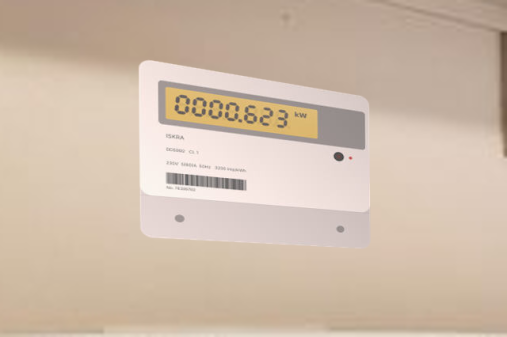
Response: kW 0.623
